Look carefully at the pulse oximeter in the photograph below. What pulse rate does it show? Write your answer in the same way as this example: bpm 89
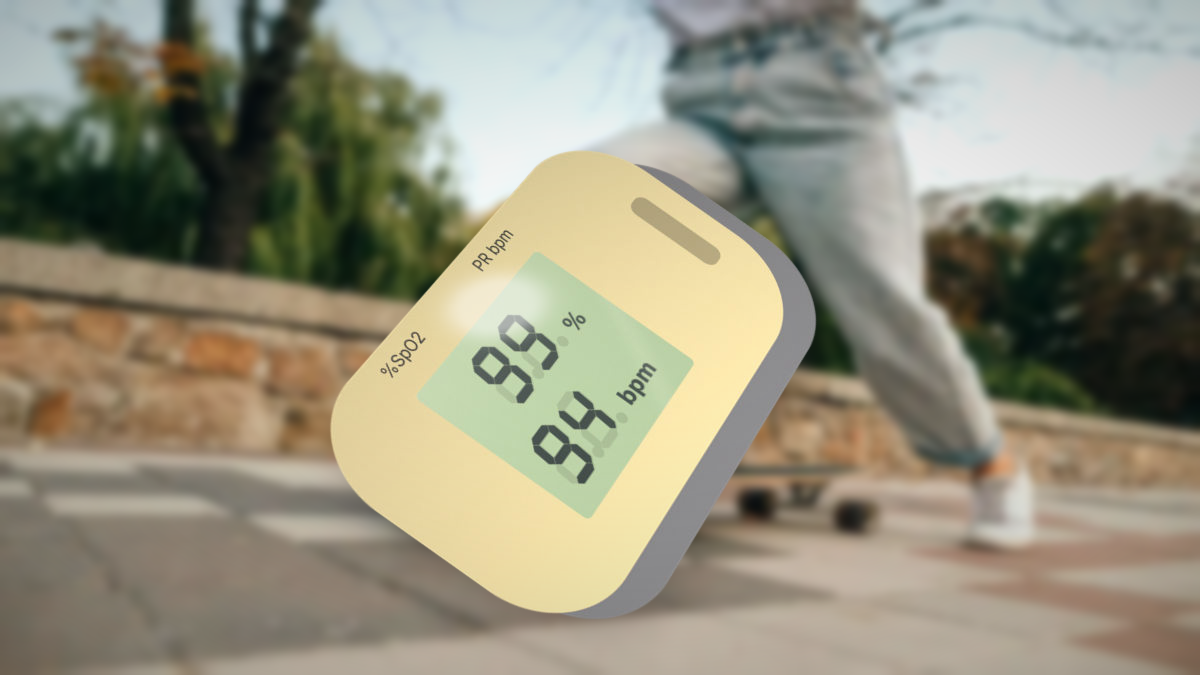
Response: bpm 94
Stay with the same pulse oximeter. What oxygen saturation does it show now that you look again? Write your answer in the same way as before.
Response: % 99
